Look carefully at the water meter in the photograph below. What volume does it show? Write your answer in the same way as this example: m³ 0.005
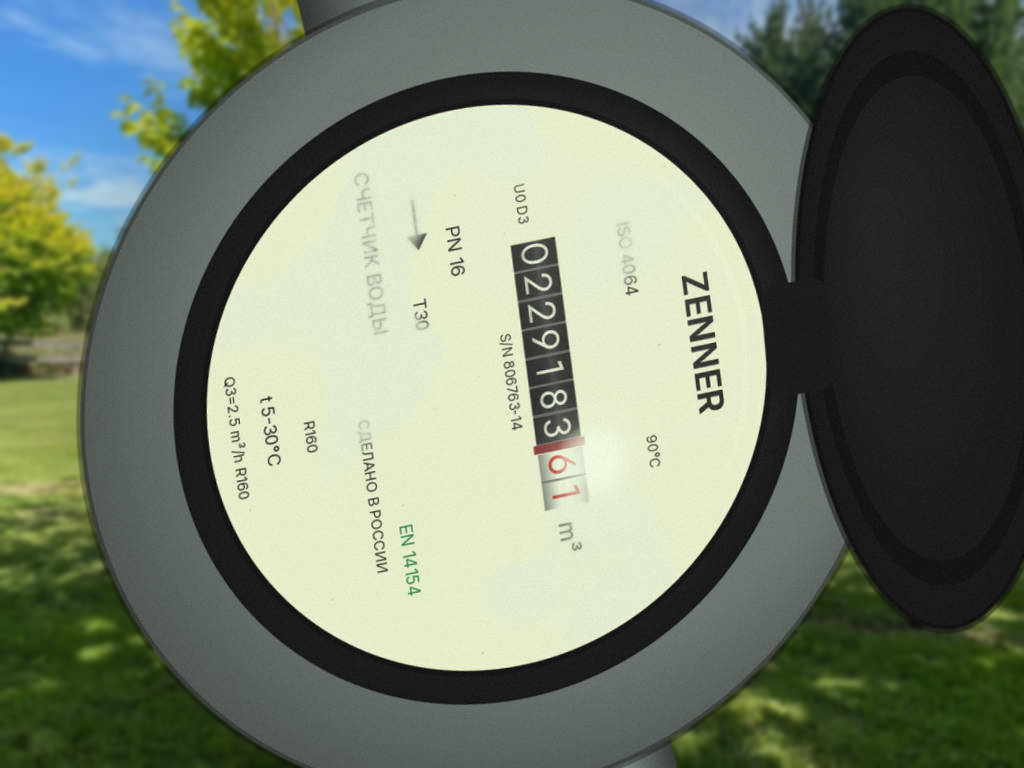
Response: m³ 229183.61
